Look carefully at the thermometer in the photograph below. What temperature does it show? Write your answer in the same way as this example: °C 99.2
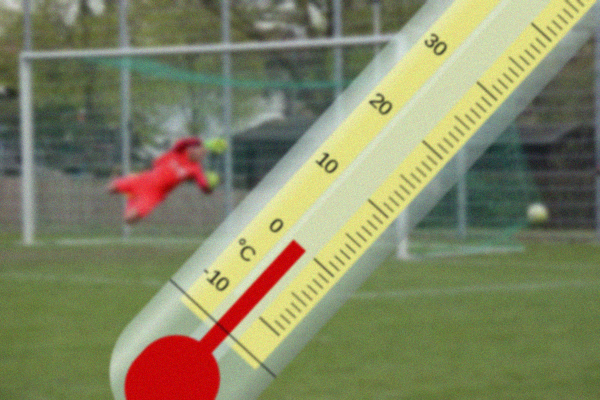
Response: °C 0
